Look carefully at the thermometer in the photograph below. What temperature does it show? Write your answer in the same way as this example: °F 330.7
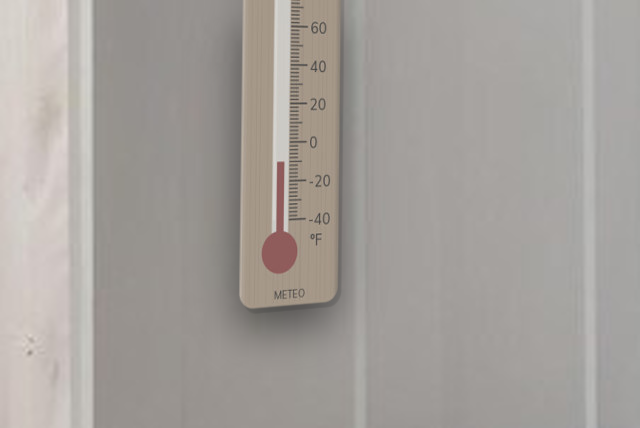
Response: °F -10
